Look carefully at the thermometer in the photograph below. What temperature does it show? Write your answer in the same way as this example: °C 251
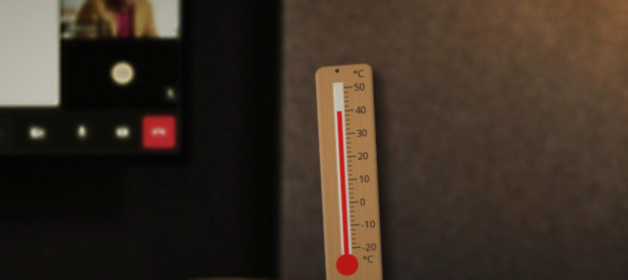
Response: °C 40
